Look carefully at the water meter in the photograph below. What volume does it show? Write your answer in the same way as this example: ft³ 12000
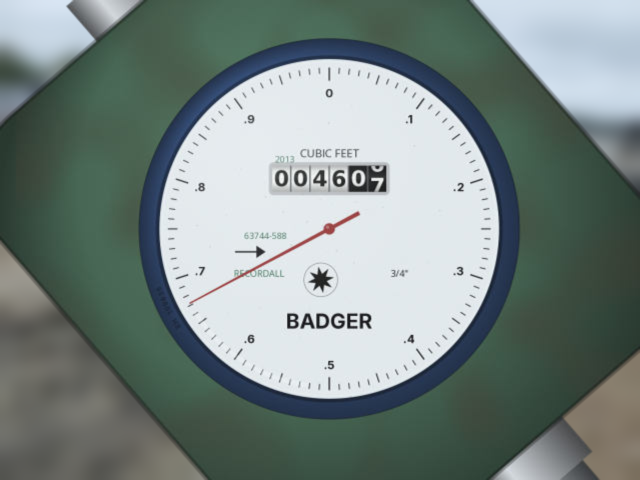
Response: ft³ 4606.67
